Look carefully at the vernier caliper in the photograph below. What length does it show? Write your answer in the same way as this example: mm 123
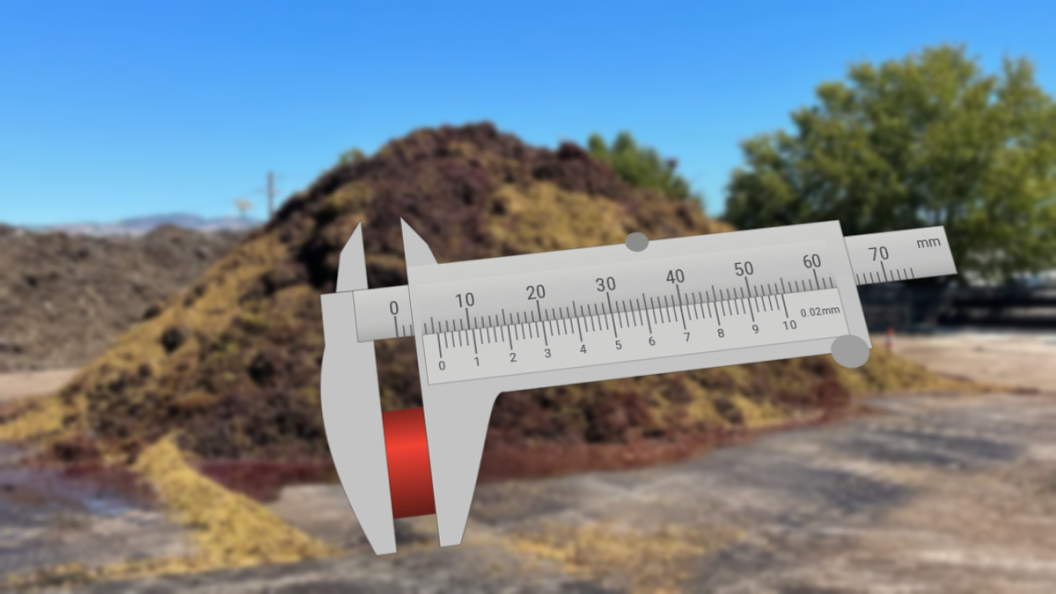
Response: mm 5.6
